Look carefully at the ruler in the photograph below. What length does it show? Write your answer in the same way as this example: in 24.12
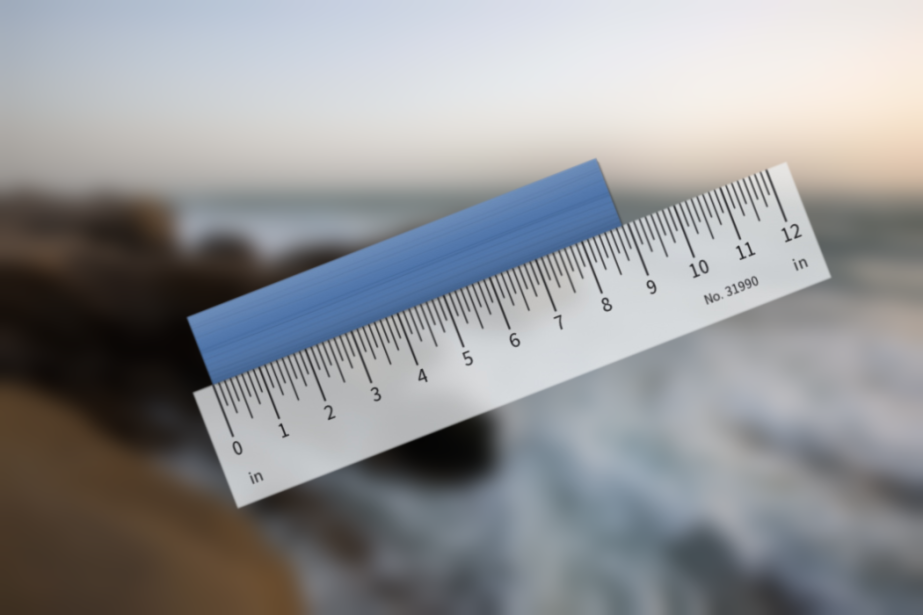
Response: in 8.875
